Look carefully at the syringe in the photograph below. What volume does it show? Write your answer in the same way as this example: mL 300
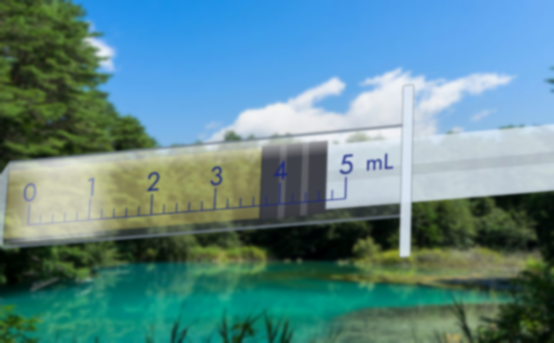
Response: mL 3.7
